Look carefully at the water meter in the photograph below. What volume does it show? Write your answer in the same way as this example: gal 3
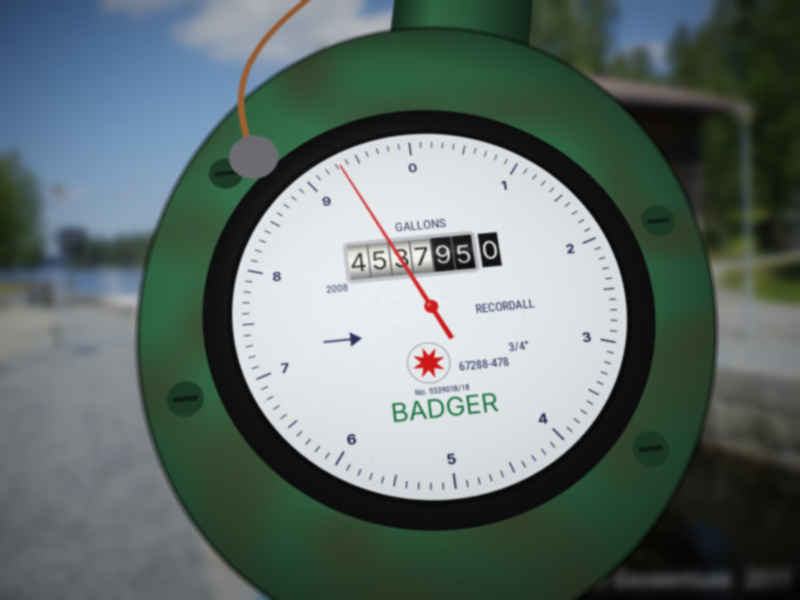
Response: gal 4537949.3
